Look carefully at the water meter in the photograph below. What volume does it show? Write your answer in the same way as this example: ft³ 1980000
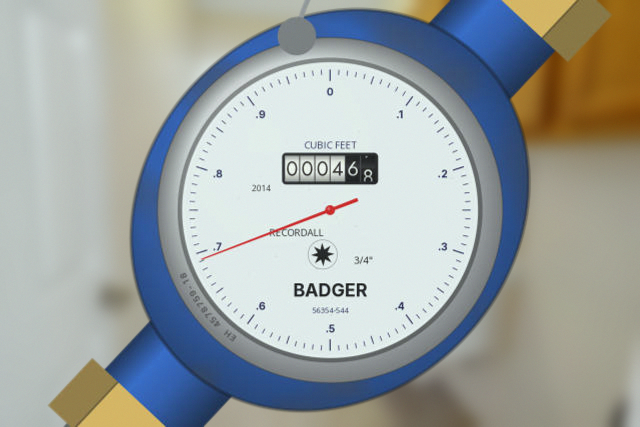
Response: ft³ 467.69
